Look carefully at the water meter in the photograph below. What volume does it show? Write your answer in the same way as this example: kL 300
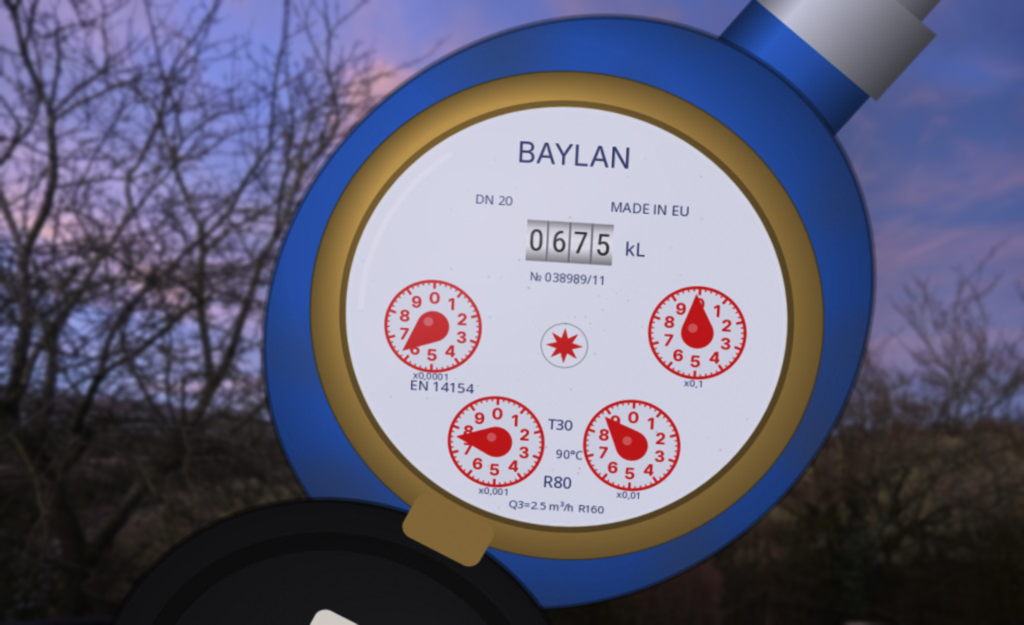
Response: kL 674.9876
